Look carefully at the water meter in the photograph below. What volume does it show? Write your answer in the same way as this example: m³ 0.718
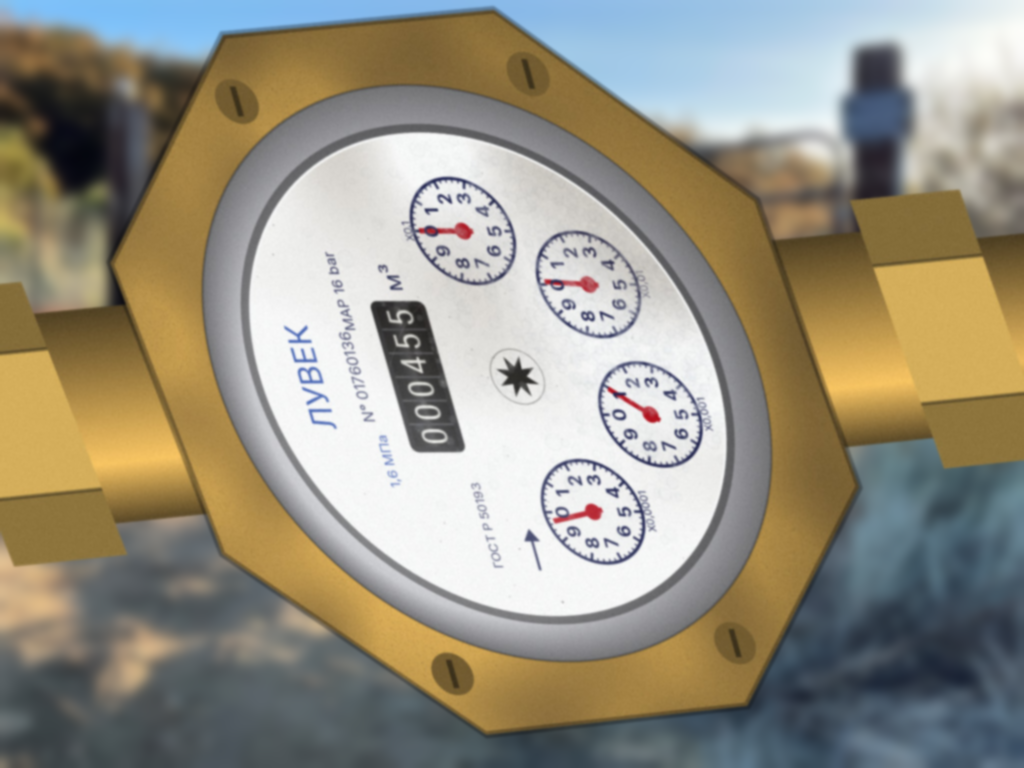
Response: m³ 455.0009
